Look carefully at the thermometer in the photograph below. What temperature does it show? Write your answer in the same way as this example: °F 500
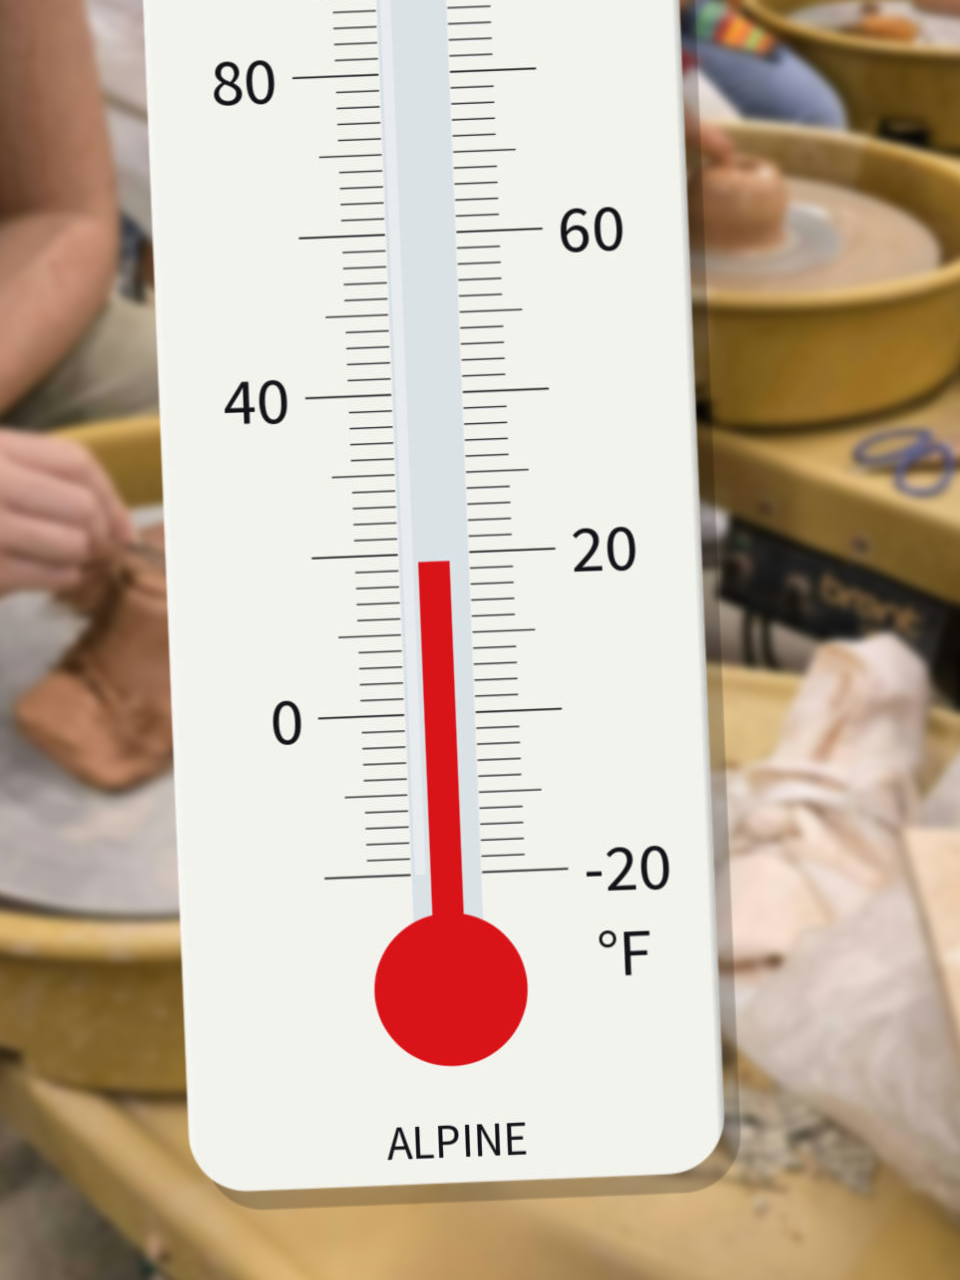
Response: °F 19
